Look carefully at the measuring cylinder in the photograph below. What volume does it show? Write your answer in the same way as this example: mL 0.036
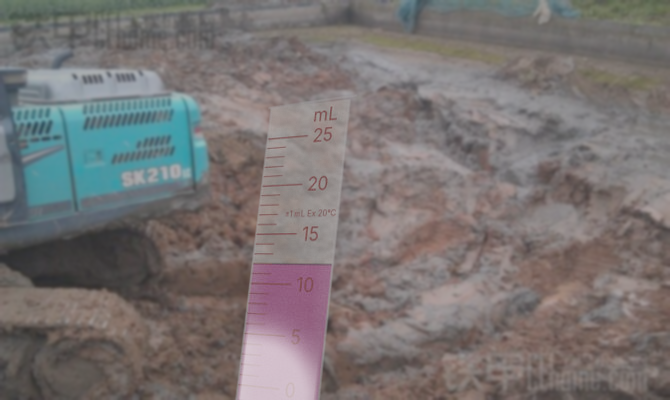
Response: mL 12
